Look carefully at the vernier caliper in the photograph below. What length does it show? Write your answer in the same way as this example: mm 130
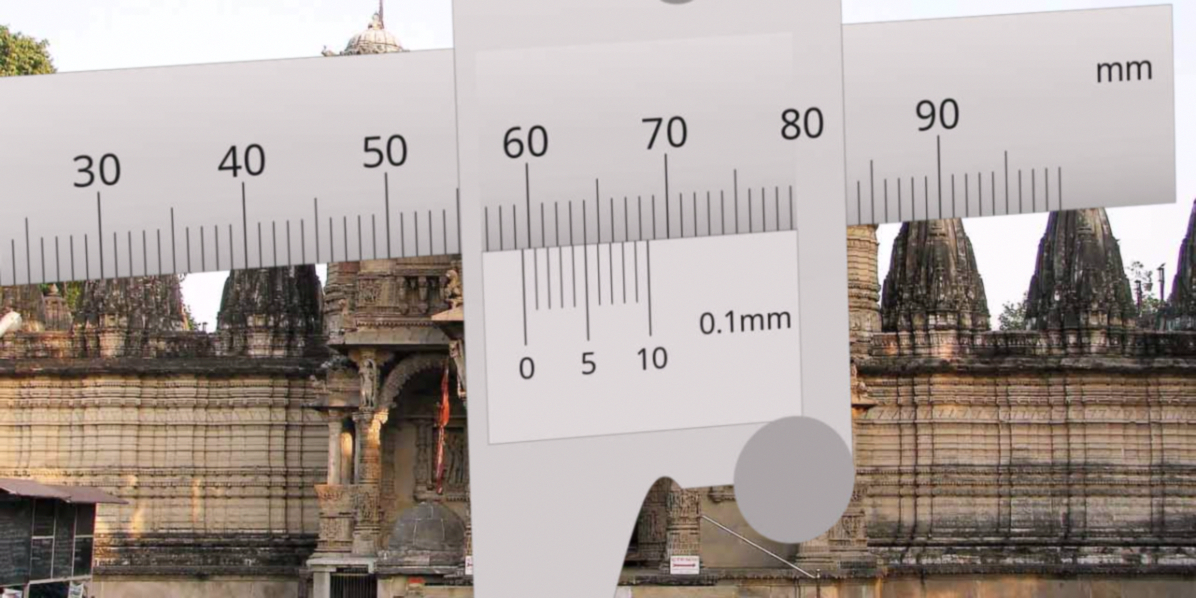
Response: mm 59.5
